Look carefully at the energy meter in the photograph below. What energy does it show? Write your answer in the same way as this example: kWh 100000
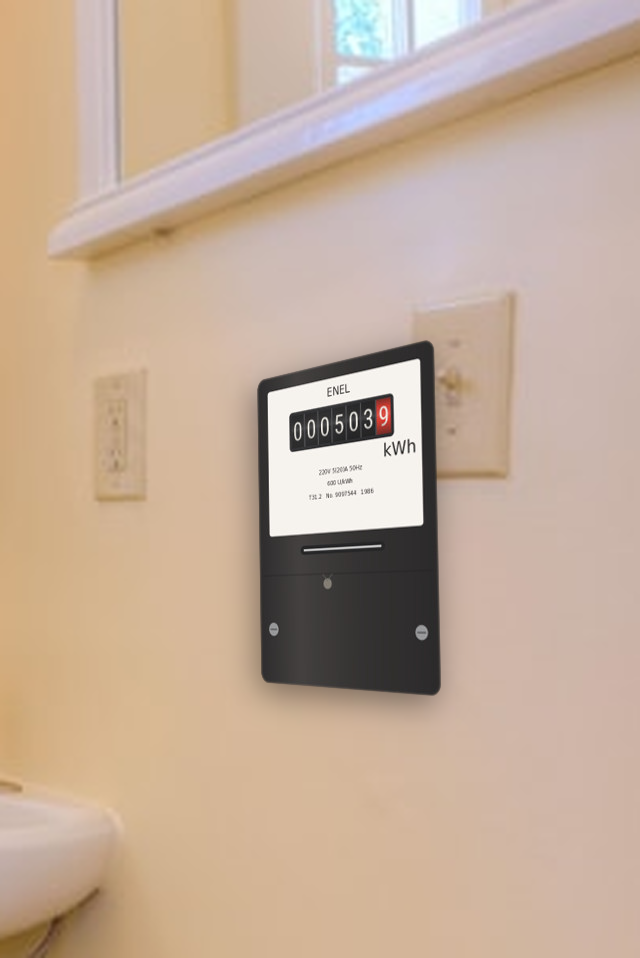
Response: kWh 503.9
